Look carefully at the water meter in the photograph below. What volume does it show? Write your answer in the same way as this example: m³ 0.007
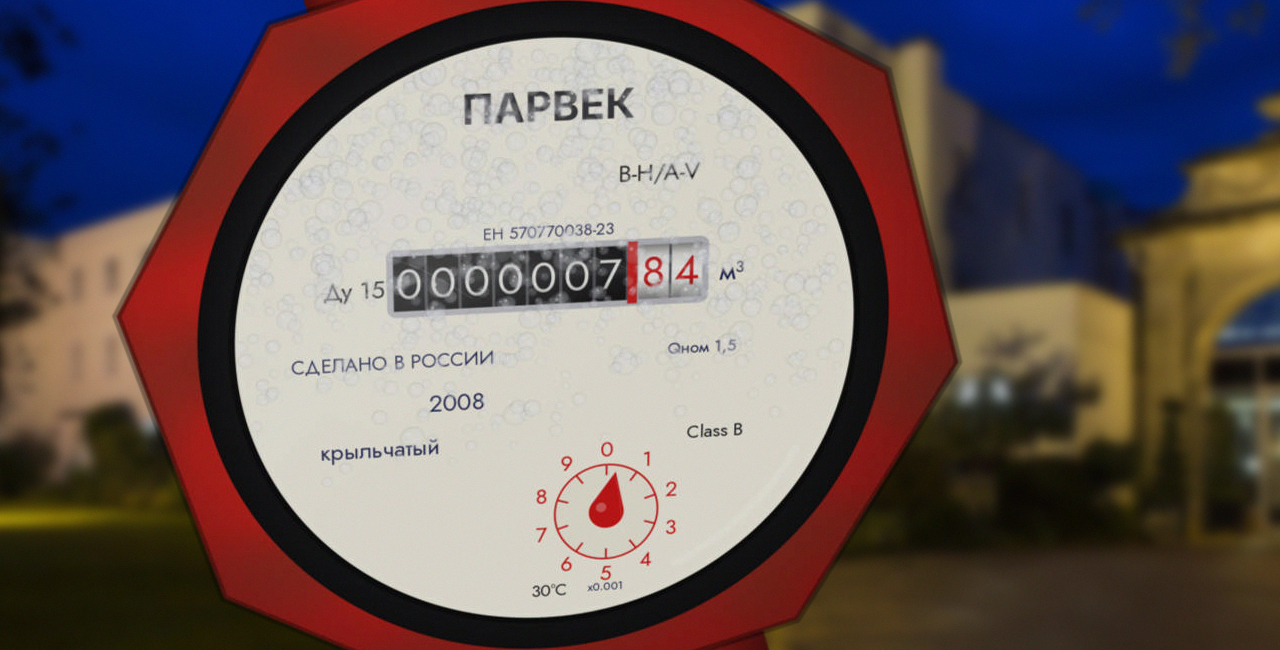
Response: m³ 7.840
